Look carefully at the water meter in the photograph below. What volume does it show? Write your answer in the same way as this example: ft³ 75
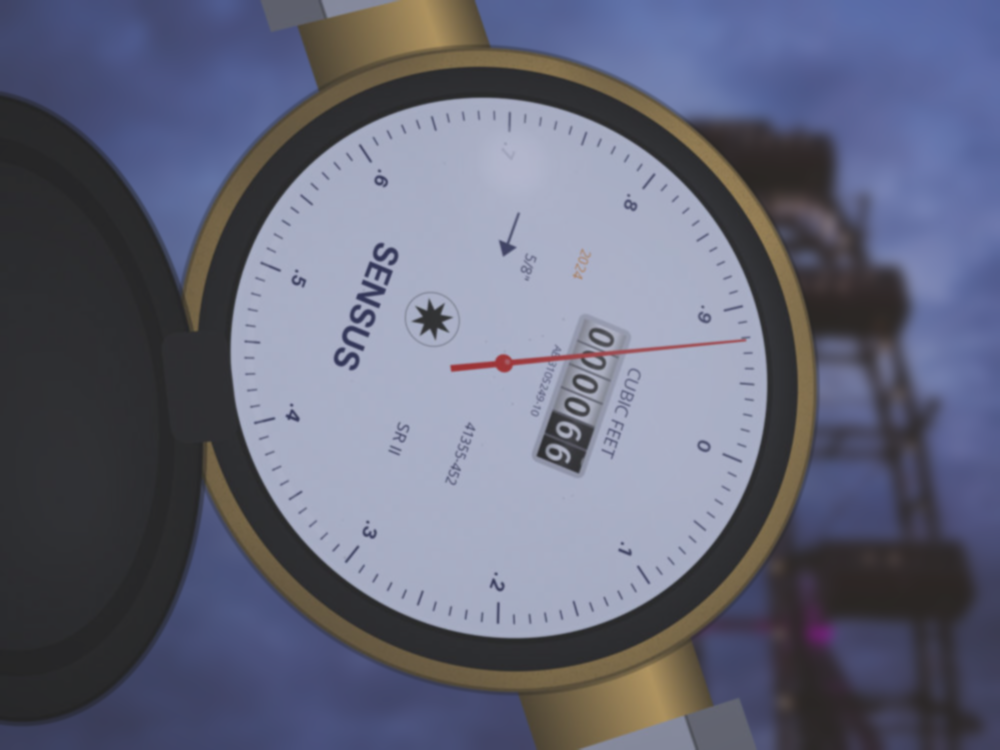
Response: ft³ 65.92
